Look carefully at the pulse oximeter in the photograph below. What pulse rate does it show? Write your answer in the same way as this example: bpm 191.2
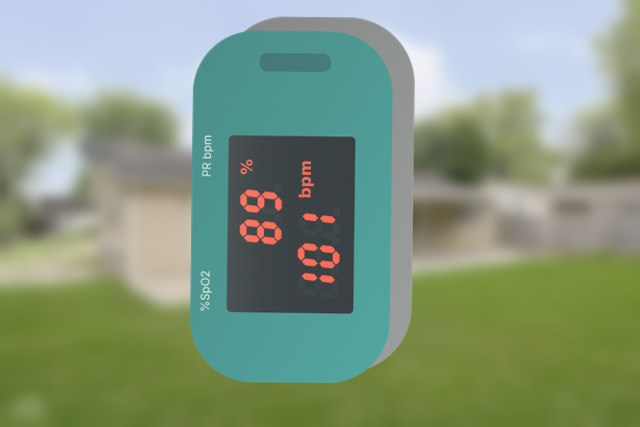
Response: bpm 101
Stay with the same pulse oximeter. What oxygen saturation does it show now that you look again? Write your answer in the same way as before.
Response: % 89
